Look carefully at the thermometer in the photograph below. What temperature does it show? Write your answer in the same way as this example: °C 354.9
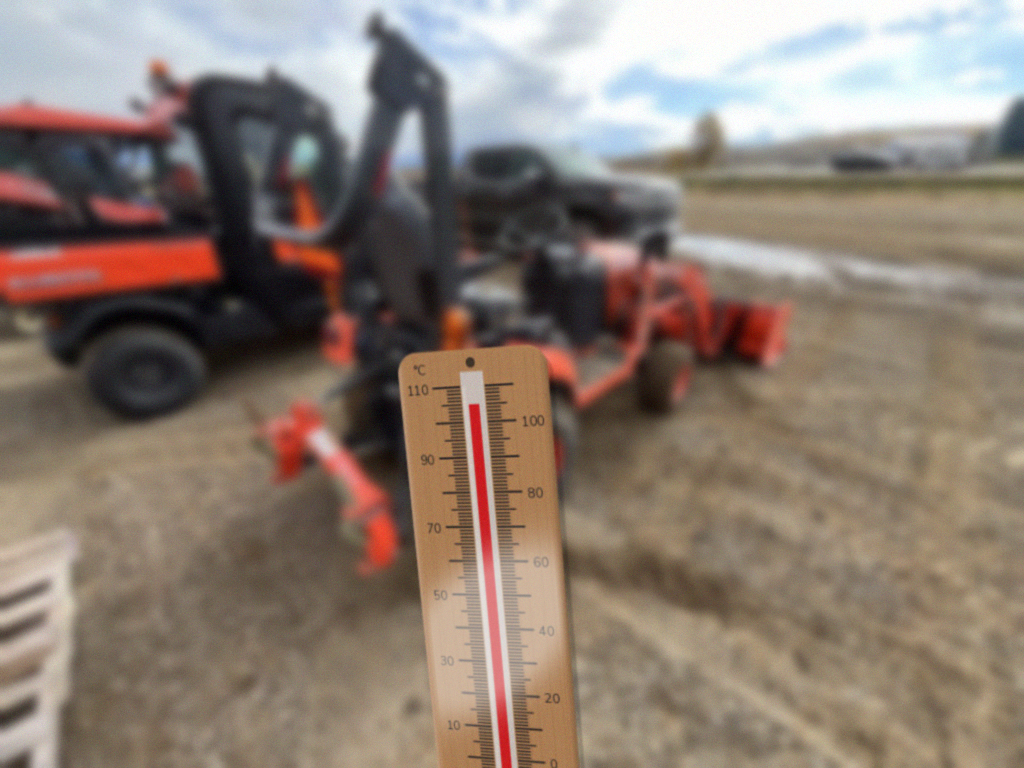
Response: °C 105
